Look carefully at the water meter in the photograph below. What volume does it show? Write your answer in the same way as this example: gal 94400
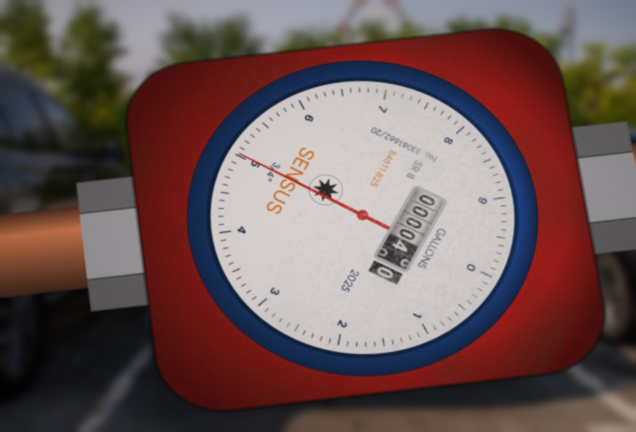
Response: gal 485.0
